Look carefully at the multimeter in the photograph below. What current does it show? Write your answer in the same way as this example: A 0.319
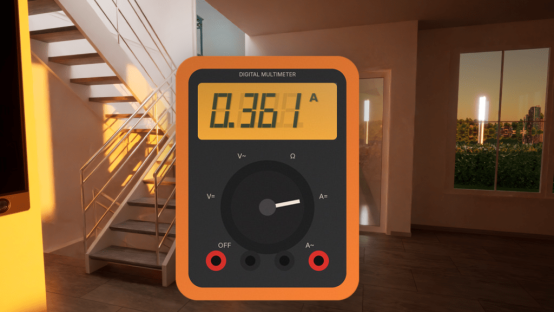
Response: A 0.361
